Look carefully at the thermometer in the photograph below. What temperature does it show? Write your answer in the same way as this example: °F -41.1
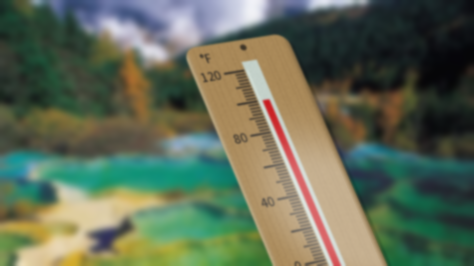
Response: °F 100
